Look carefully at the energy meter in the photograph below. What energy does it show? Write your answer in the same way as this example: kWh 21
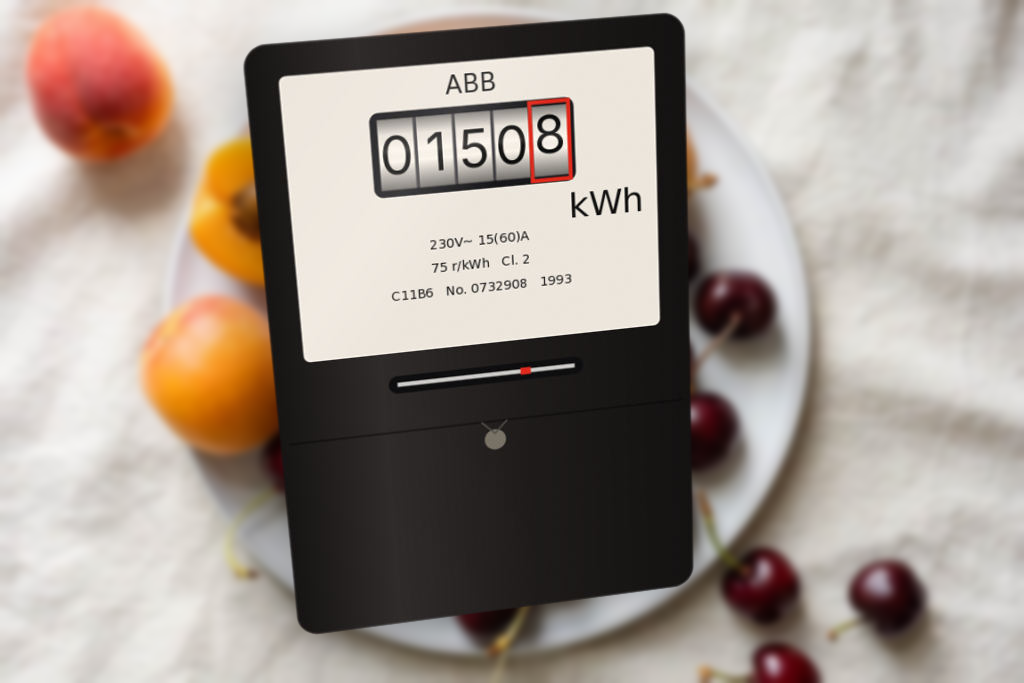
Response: kWh 150.8
